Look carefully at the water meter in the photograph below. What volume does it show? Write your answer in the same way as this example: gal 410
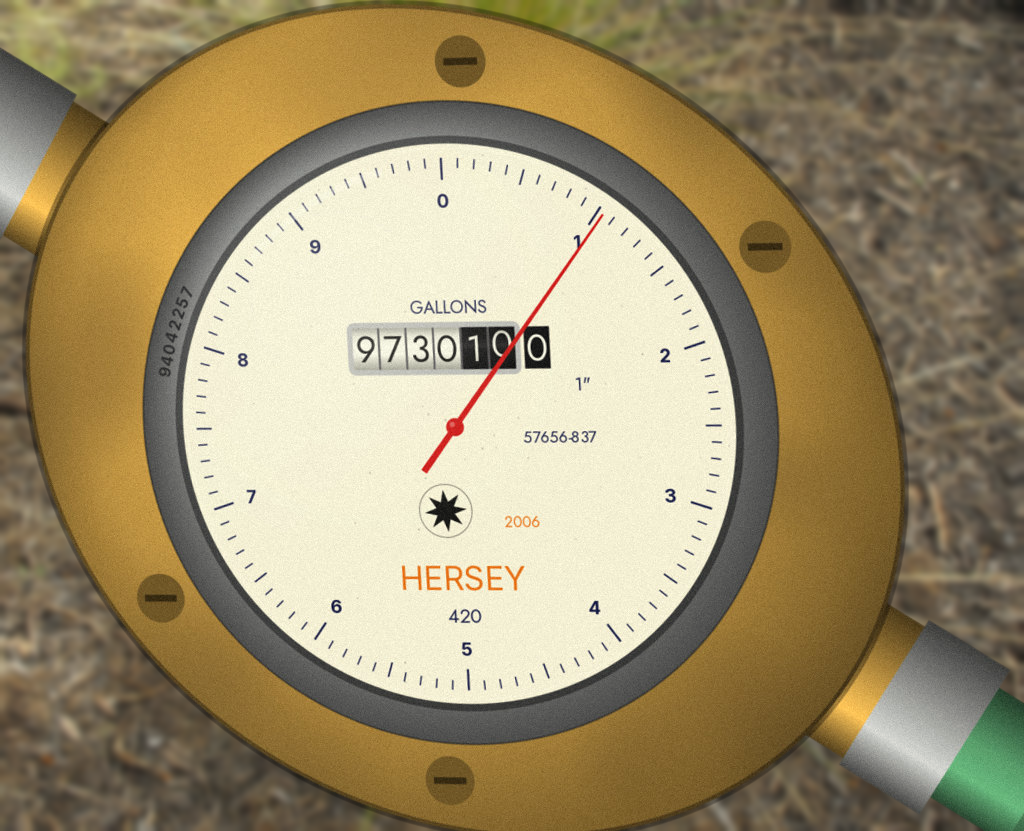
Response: gal 9730101.0
